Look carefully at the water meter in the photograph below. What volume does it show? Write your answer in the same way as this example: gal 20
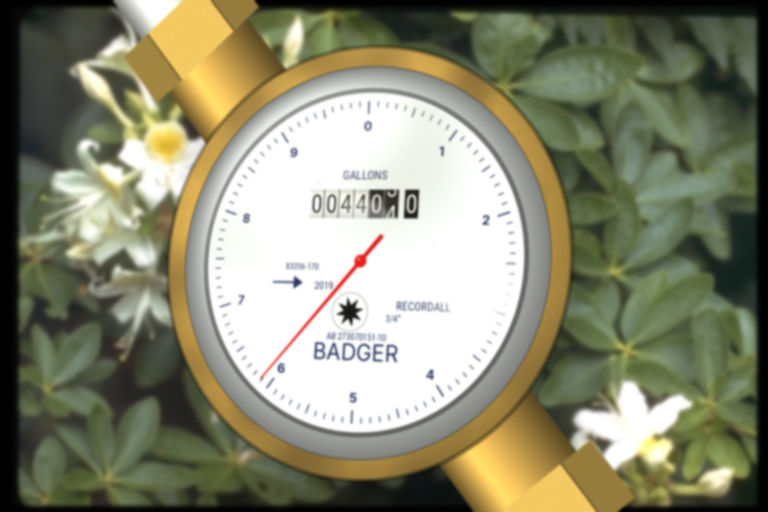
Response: gal 44036.1
